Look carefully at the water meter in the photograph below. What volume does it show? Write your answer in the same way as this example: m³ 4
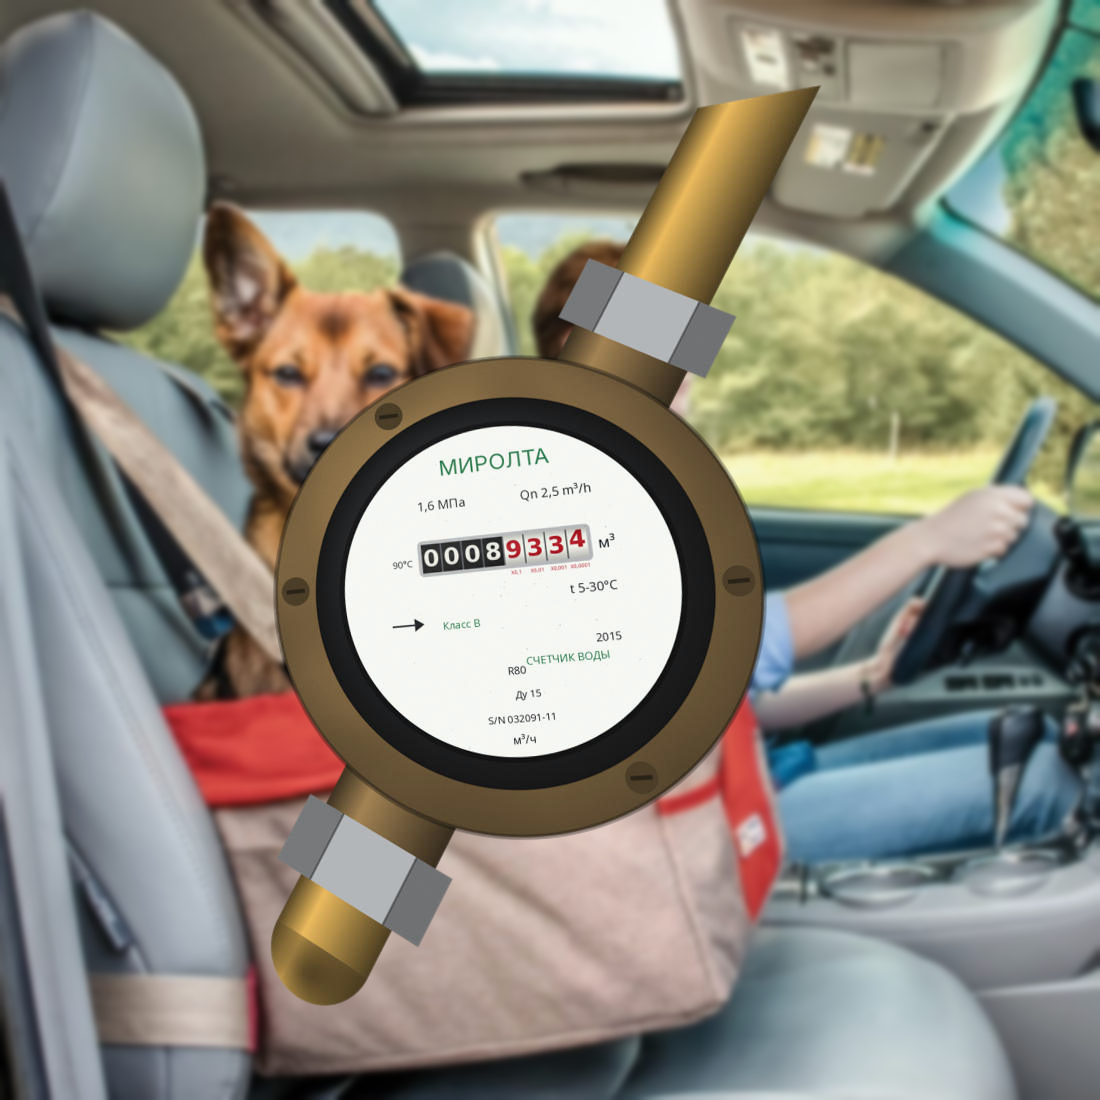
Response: m³ 8.9334
